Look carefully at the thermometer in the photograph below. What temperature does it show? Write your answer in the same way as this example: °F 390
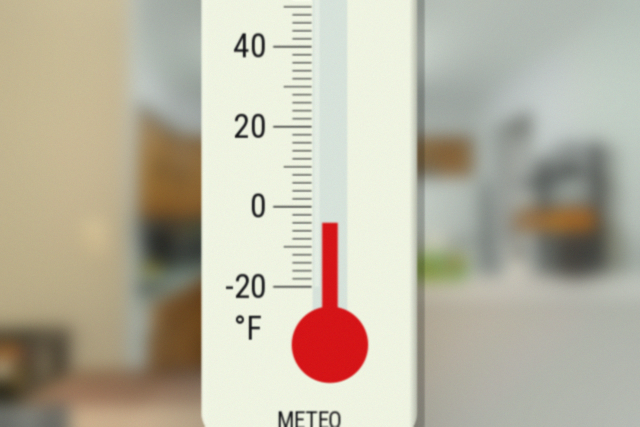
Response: °F -4
